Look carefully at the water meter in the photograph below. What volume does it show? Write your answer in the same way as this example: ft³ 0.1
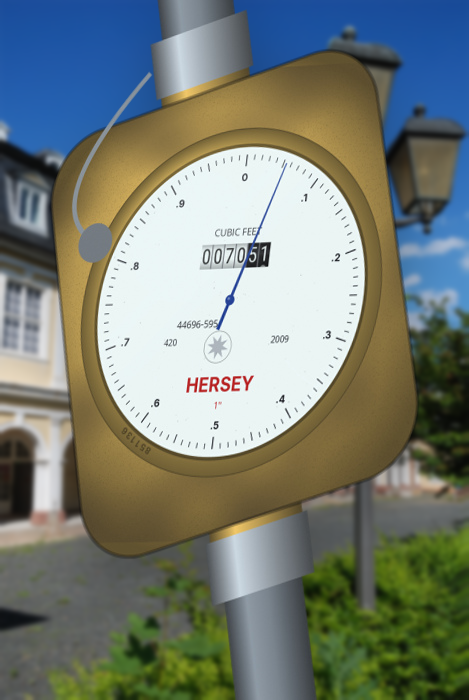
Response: ft³ 7051.05
